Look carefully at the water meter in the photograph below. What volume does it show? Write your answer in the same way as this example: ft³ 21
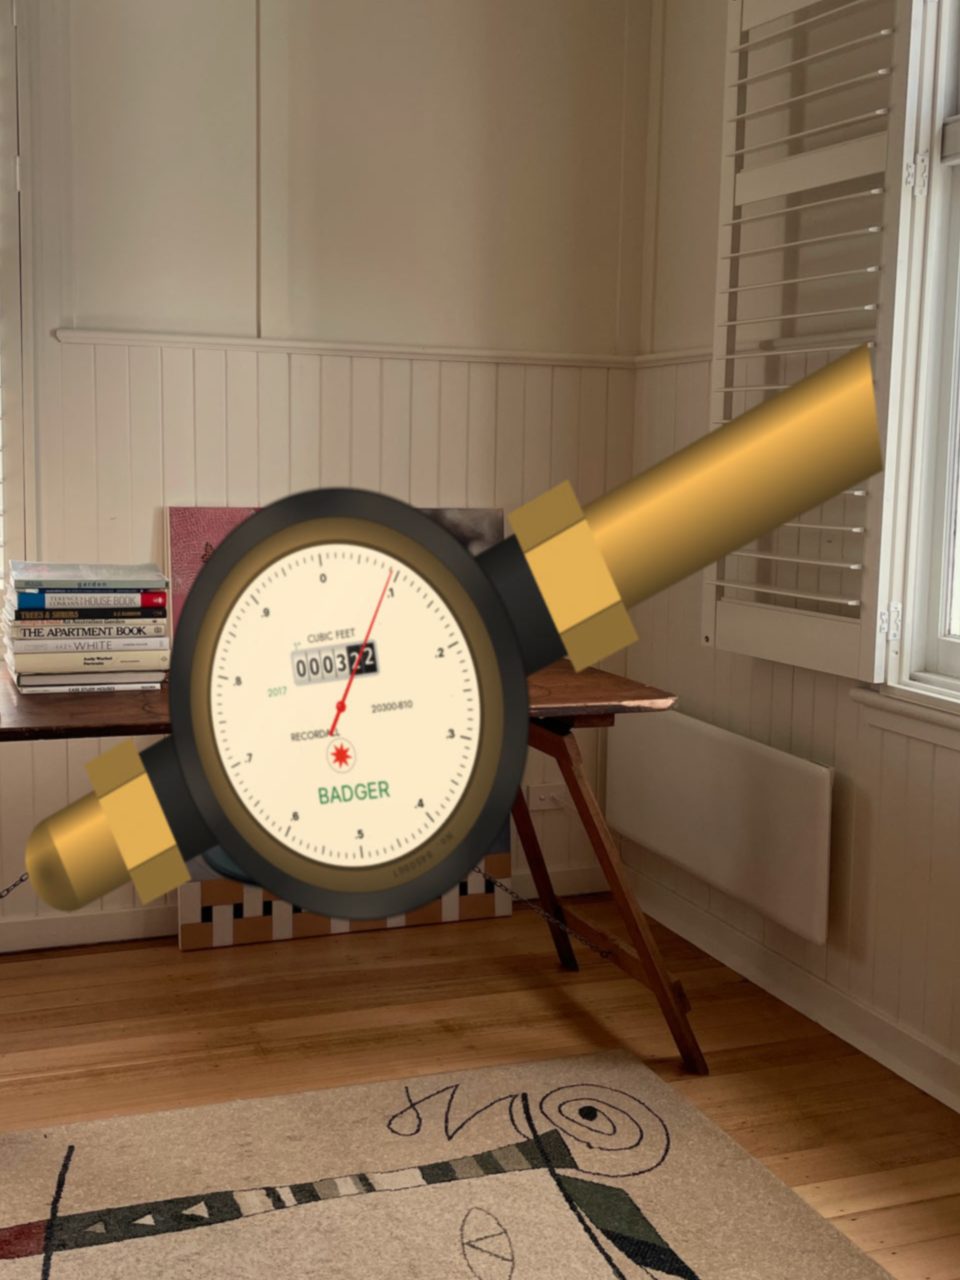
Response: ft³ 322.09
